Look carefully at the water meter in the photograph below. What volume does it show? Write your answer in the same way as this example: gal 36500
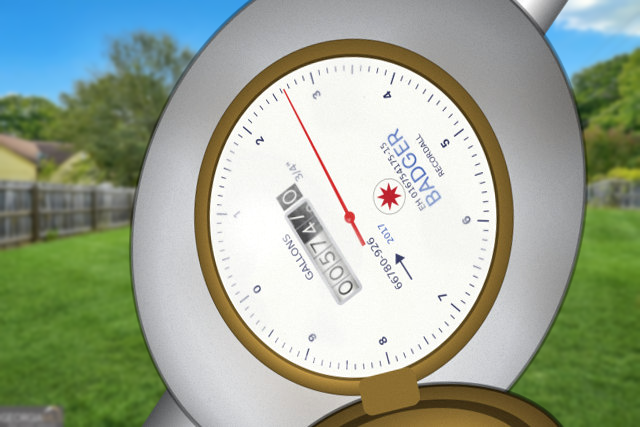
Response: gal 57472.6
